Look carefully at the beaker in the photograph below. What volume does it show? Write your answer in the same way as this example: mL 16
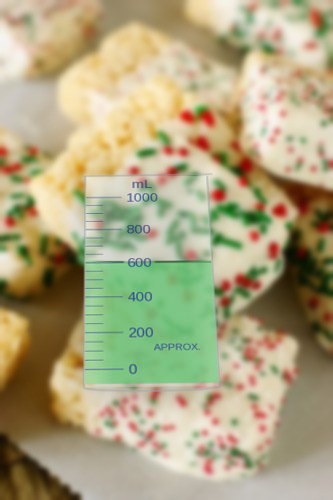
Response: mL 600
